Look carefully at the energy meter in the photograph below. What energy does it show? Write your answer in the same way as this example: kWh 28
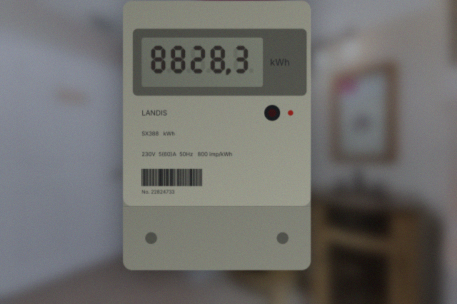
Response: kWh 8828.3
